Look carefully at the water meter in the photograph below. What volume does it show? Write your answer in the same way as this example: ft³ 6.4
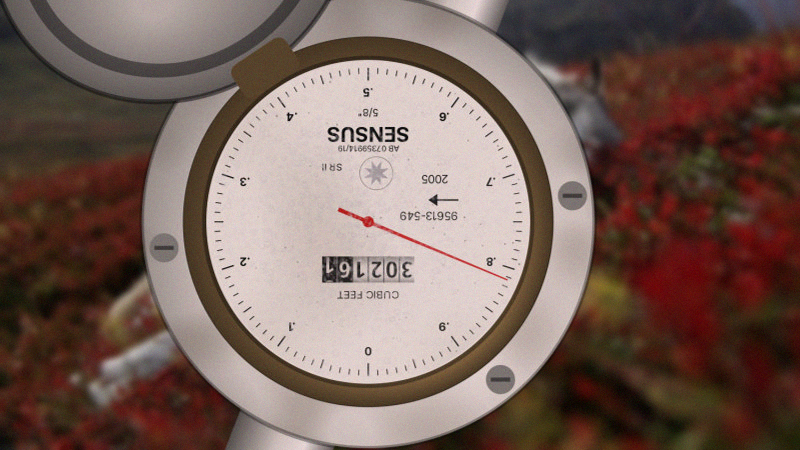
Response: ft³ 302160.81
